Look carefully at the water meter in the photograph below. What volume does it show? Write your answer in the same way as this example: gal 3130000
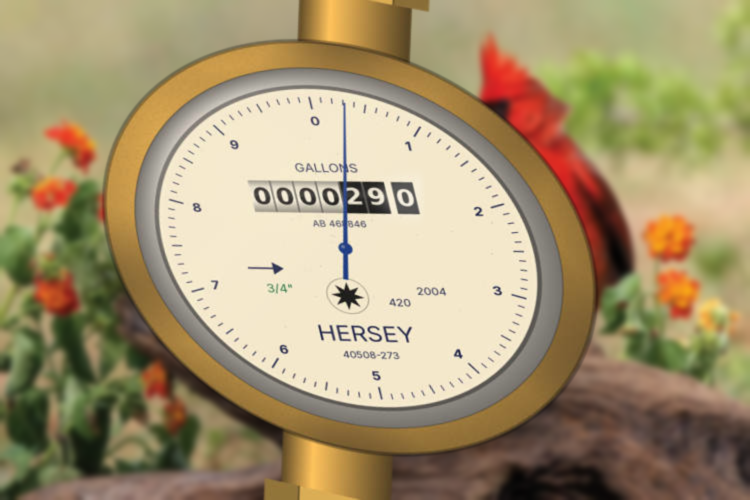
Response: gal 290.3
